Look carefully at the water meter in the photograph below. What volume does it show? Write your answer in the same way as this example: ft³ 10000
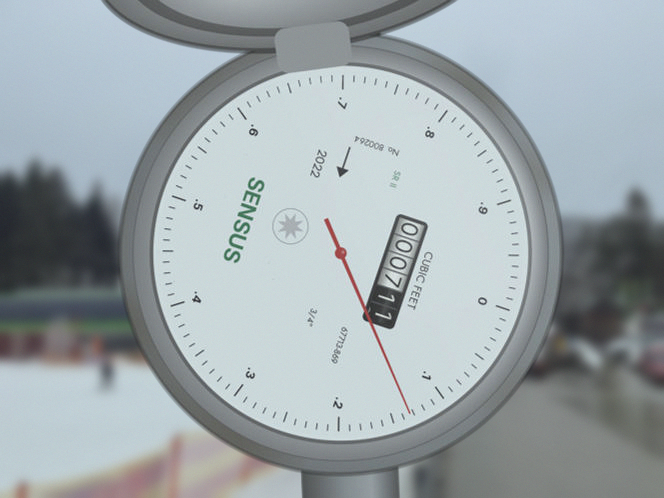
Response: ft³ 711.13
